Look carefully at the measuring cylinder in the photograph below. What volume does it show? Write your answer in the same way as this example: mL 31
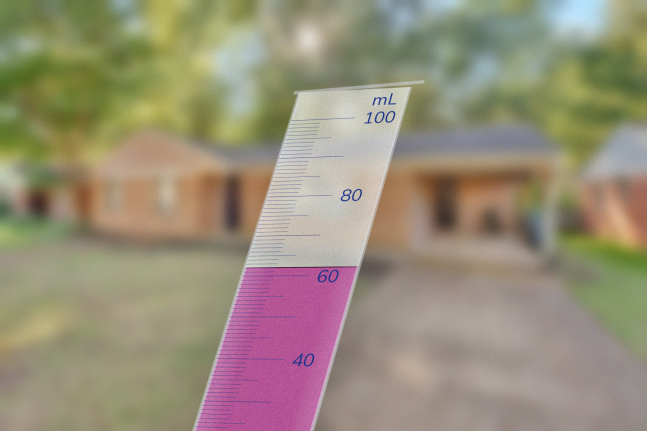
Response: mL 62
